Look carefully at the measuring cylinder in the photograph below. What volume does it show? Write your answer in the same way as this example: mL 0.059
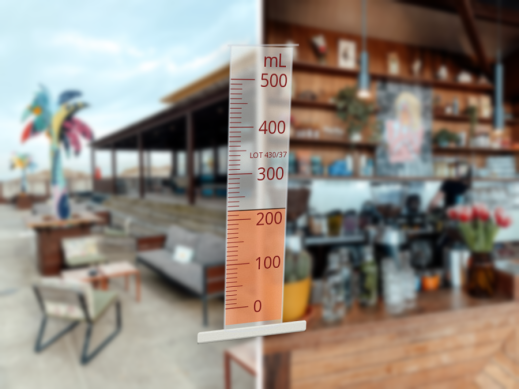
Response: mL 220
